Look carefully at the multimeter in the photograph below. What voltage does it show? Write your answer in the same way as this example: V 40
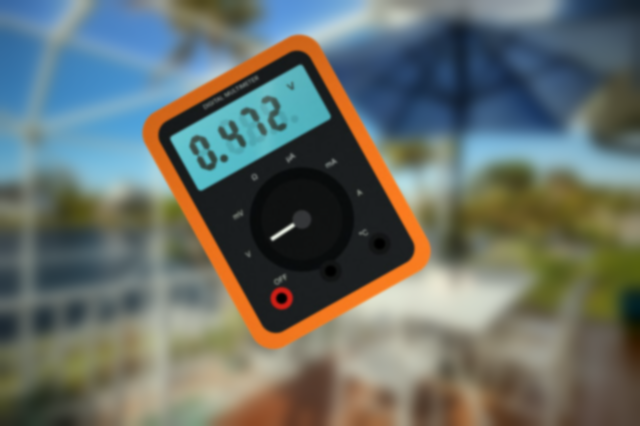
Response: V 0.472
